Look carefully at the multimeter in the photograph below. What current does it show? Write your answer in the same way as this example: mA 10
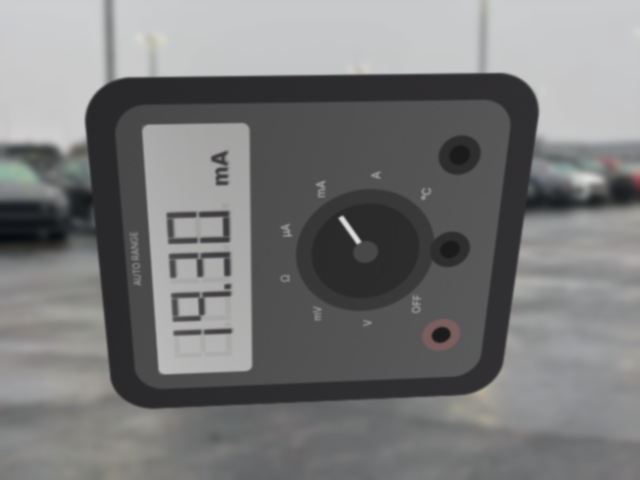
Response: mA 19.30
